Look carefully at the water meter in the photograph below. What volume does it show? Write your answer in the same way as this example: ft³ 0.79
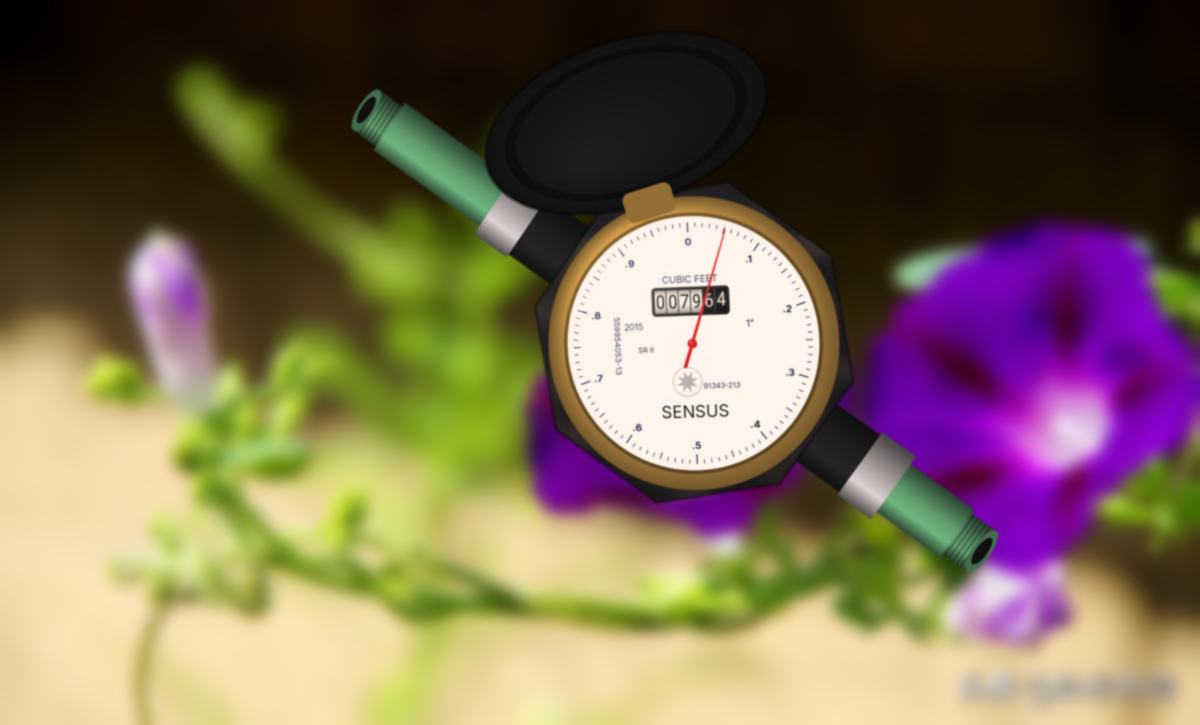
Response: ft³ 7964.05
